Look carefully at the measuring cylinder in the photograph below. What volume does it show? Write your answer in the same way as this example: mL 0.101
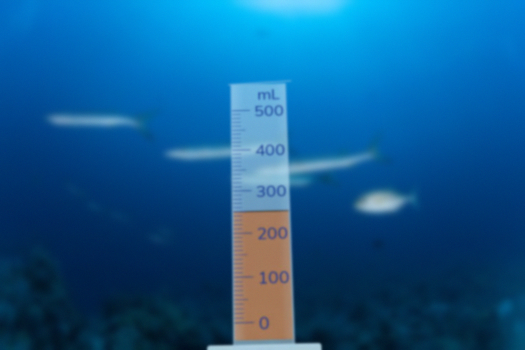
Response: mL 250
